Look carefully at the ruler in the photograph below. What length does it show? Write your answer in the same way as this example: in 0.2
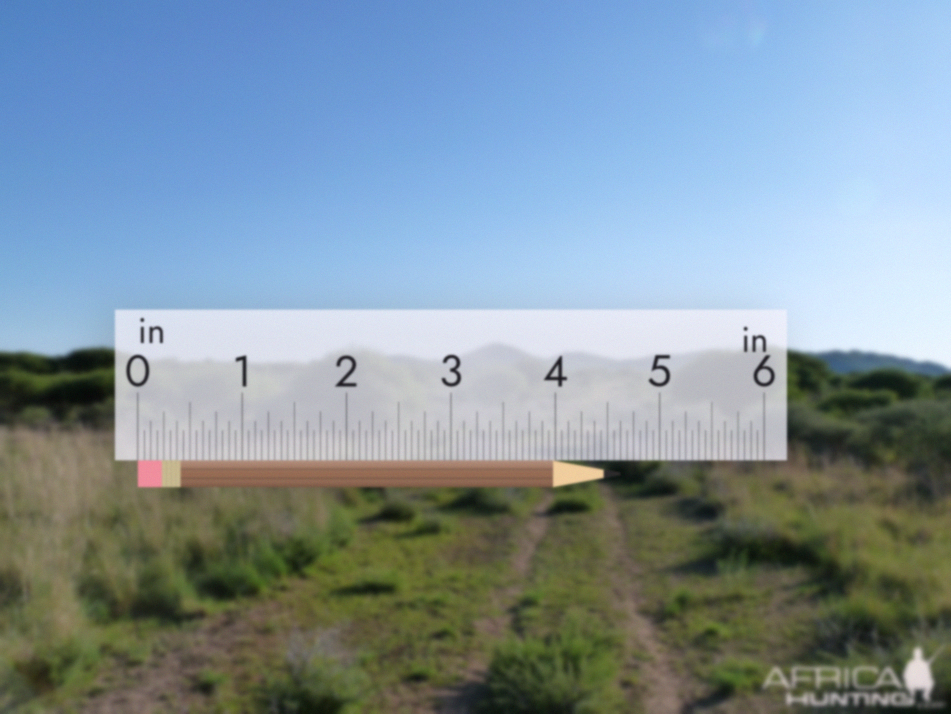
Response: in 4.625
